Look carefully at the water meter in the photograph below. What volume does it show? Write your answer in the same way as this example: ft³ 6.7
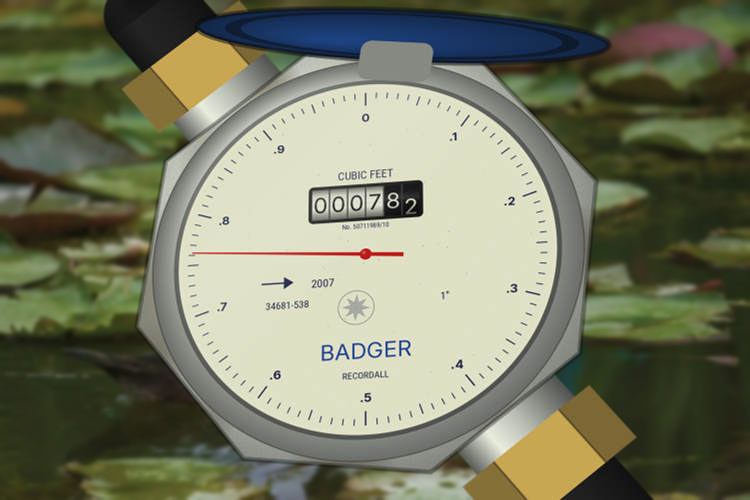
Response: ft³ 781.76
